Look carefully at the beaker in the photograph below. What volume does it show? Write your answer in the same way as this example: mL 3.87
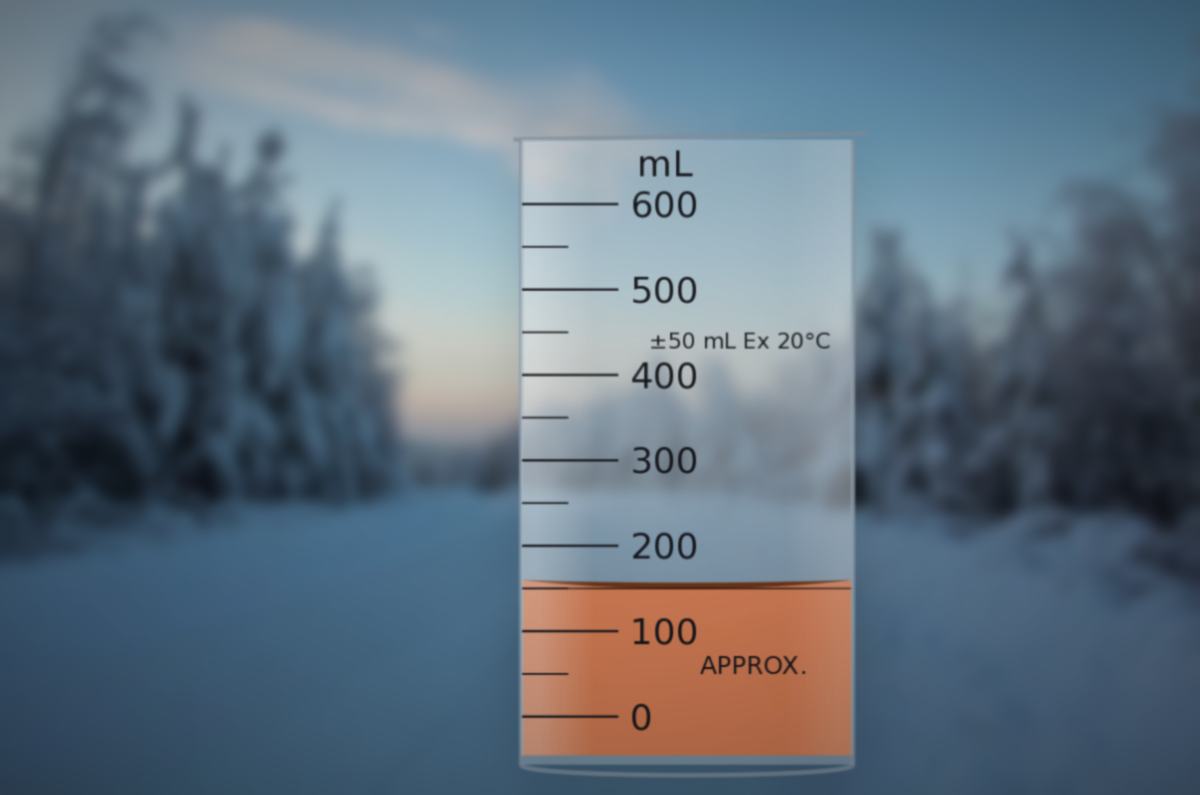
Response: mL 150
